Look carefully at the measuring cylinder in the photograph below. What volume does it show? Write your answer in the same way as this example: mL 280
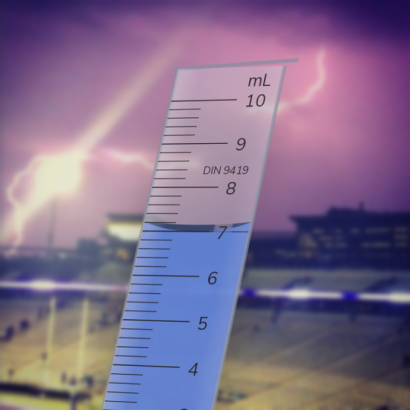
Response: mL 7
